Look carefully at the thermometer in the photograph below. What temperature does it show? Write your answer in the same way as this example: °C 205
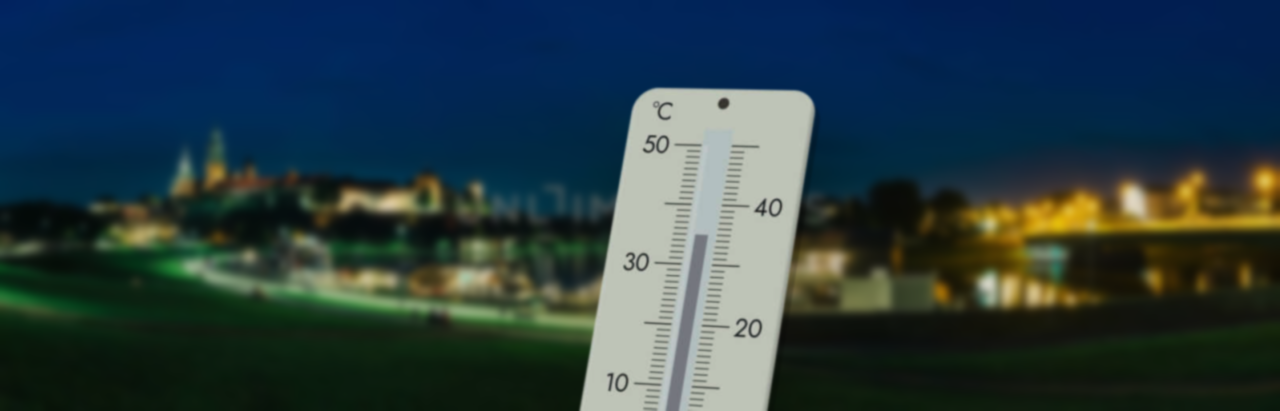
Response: °C 35
